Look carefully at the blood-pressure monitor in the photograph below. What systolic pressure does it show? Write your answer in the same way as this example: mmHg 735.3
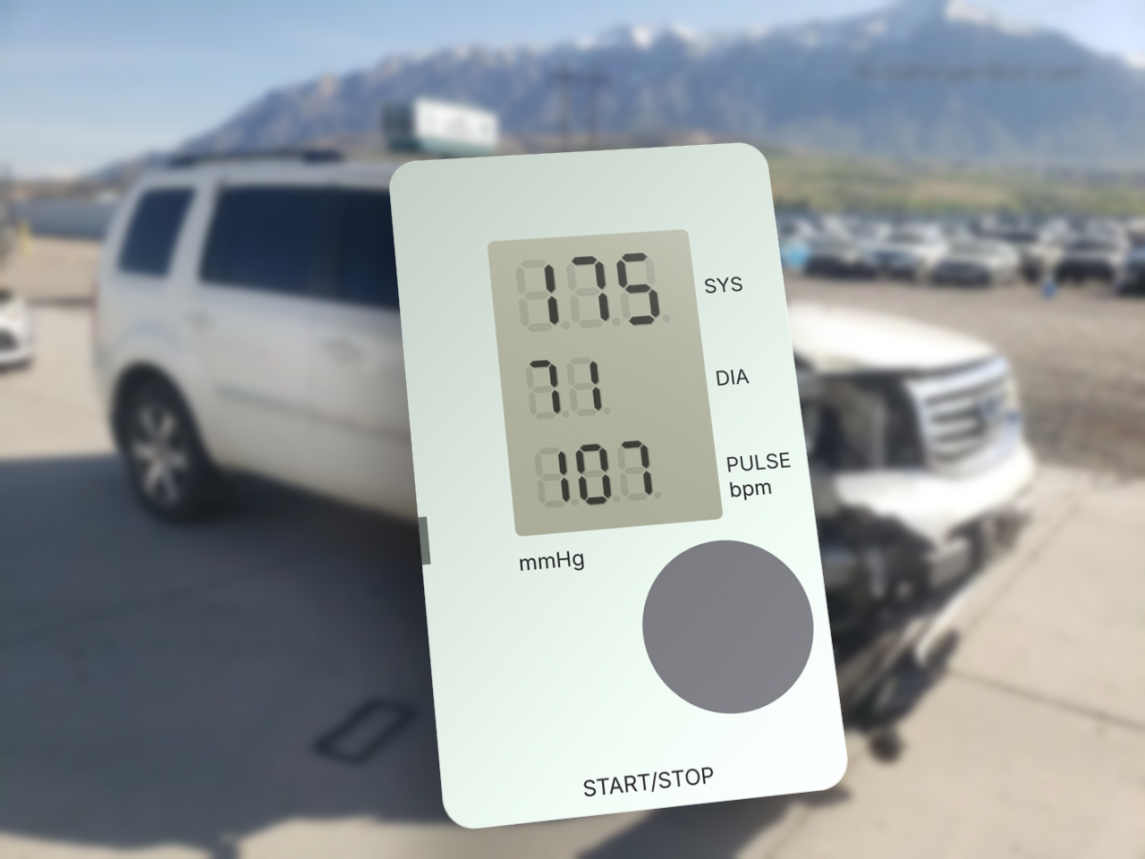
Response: mmHg 175
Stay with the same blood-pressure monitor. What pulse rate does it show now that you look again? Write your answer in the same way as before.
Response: bpm 107
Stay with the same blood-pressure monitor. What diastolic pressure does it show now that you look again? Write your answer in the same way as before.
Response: mmHg 71
